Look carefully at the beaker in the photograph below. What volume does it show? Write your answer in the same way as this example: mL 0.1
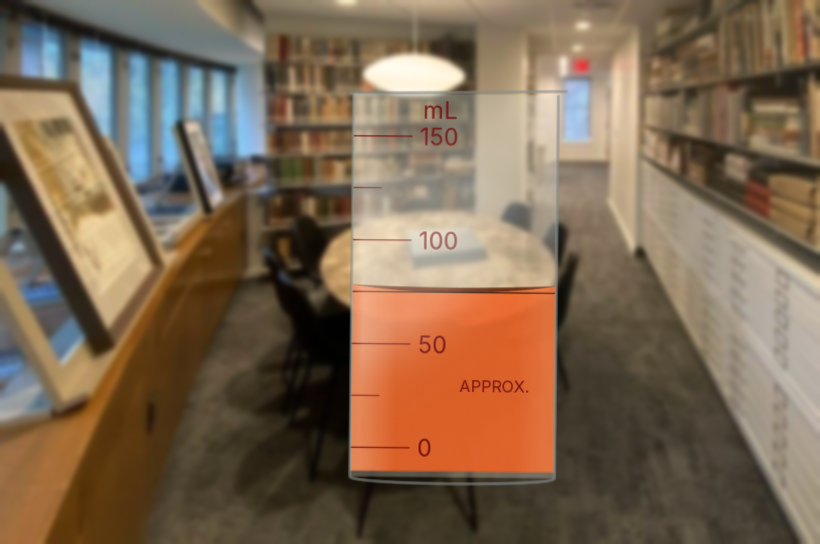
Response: mL 75
